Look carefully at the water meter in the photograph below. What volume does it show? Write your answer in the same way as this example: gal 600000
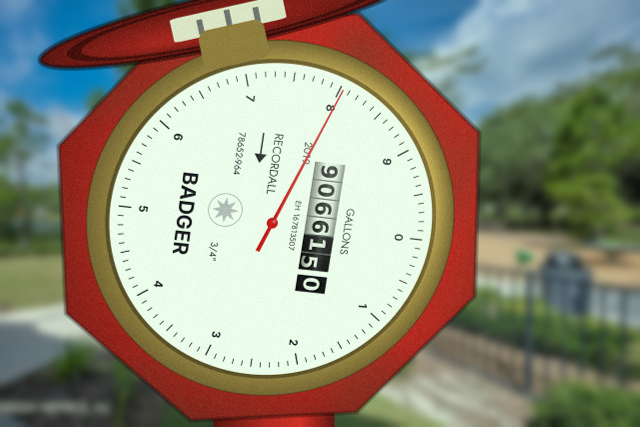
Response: gal 9066148.0
